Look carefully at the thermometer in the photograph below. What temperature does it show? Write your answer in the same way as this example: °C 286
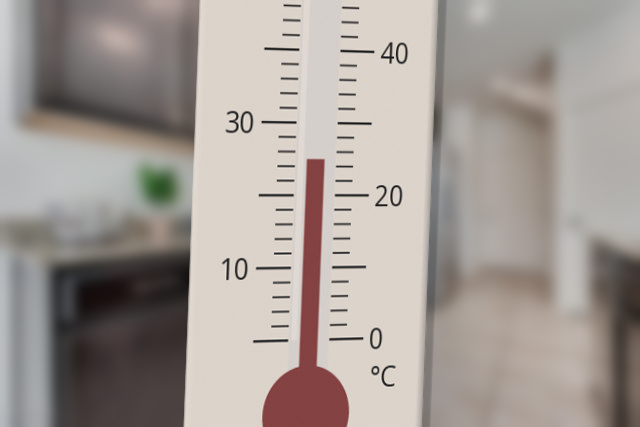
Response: °C 25
